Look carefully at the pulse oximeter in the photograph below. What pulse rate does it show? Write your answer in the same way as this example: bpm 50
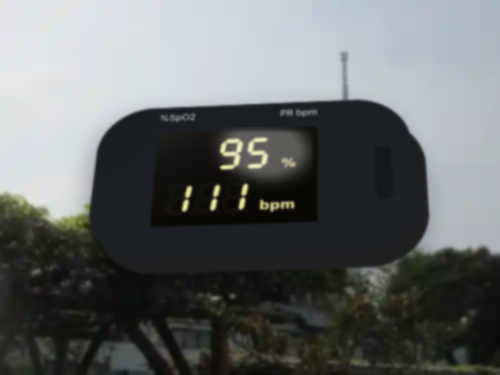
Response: bpm 111
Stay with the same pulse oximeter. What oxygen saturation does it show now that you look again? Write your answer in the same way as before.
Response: % 95
